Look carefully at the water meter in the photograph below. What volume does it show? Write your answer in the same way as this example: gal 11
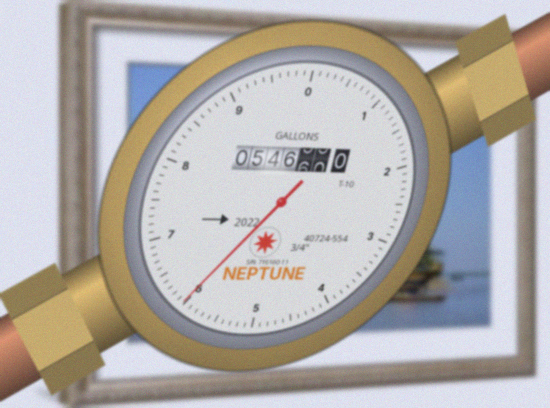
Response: gal 546596.0
